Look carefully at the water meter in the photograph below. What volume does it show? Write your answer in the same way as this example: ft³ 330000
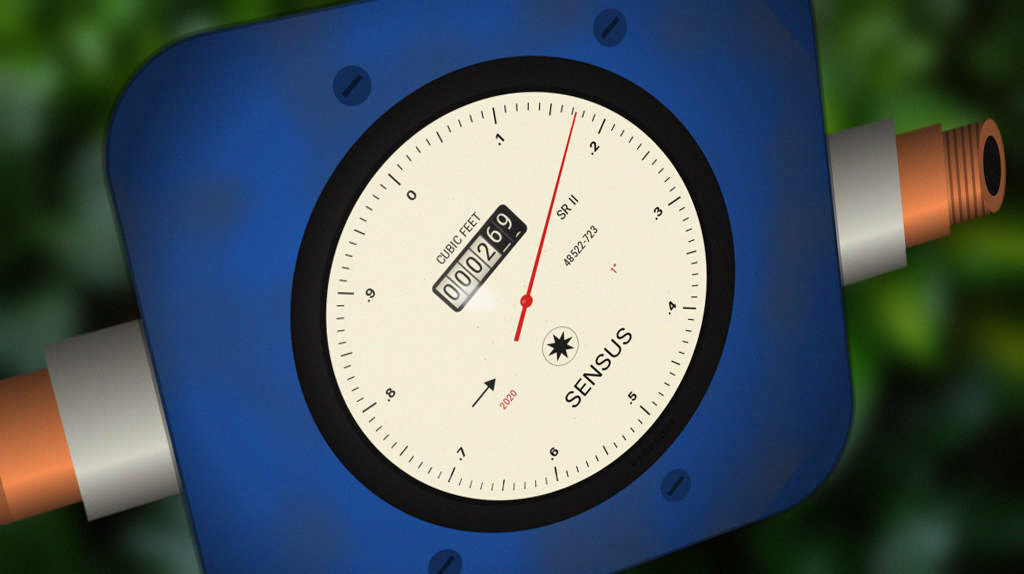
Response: ft³ 269.17
